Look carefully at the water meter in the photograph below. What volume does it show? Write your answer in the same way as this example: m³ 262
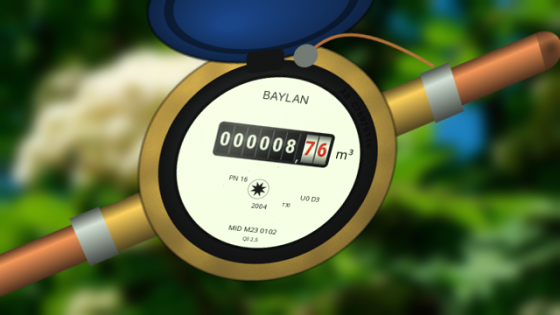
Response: m³ 8.76
